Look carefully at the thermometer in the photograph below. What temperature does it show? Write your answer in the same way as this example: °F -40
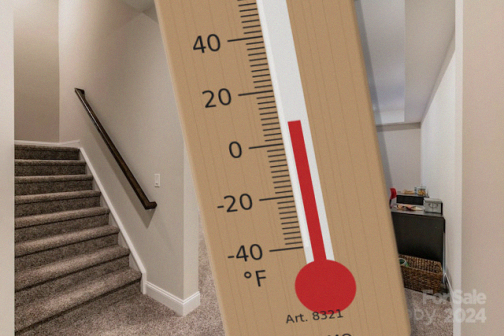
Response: °F 8
